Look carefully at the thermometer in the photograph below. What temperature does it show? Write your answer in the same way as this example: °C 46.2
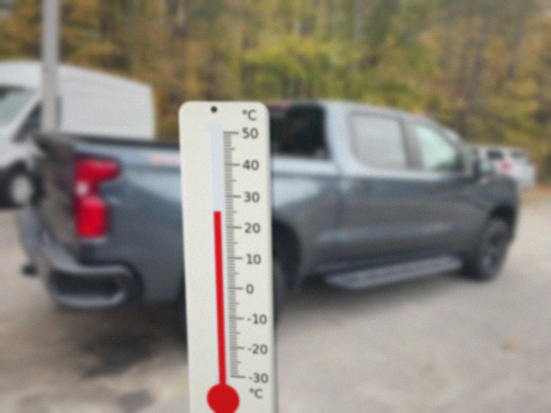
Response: °C 25
